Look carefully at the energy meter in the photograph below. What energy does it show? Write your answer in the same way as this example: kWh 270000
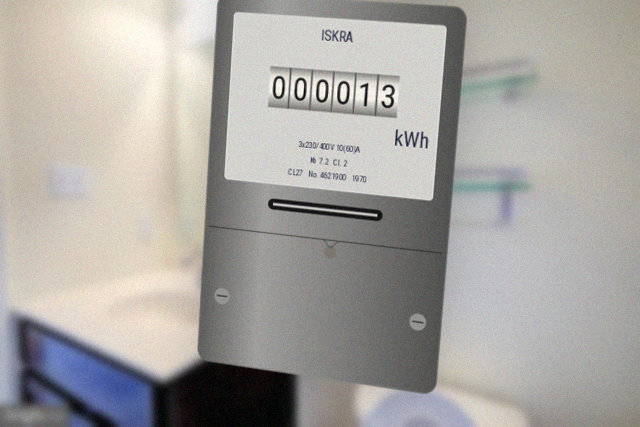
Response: kWh 13
